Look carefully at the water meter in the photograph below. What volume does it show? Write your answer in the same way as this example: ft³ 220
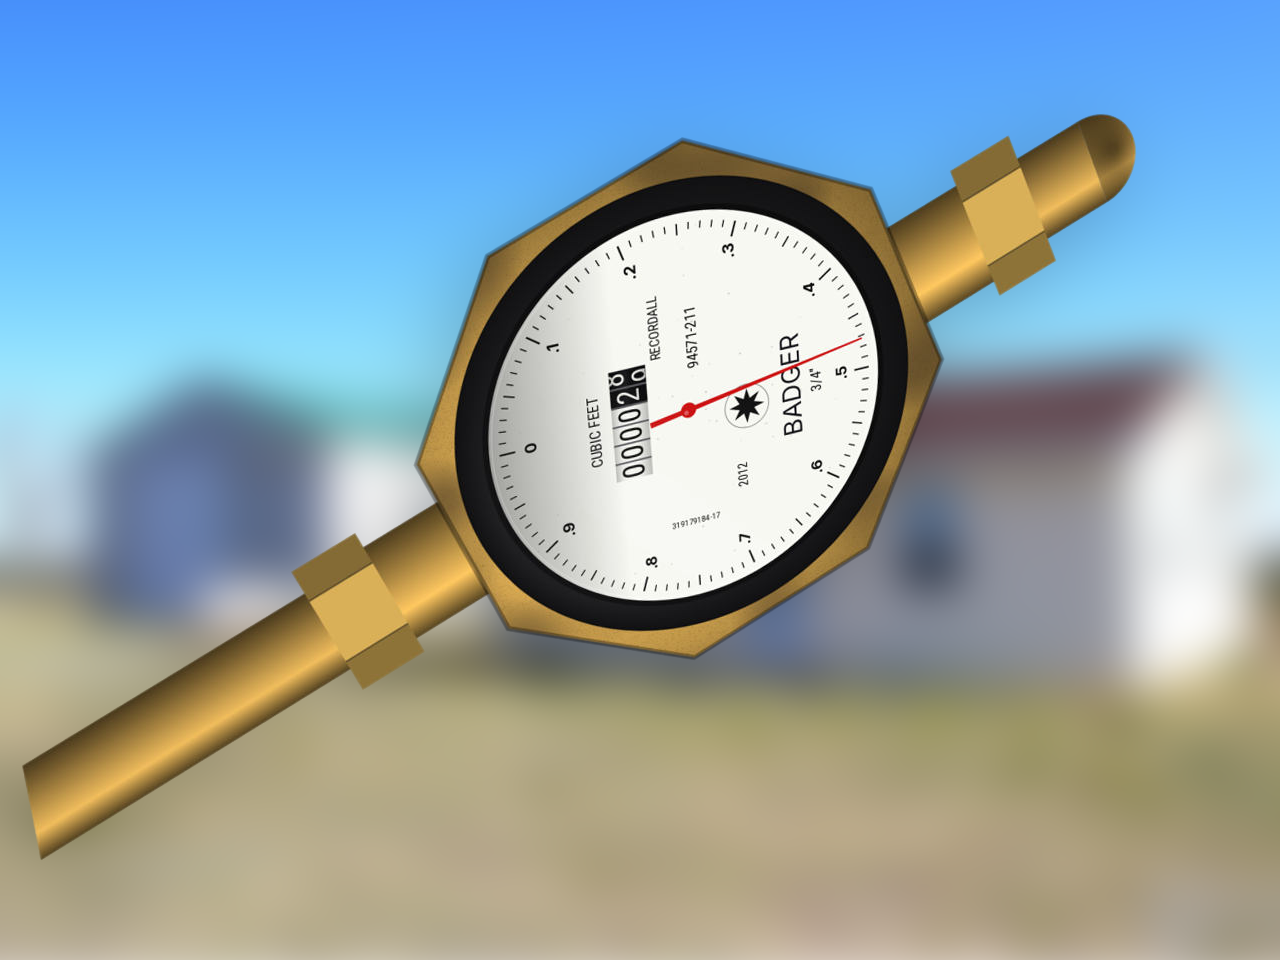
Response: ft³ 28.47
